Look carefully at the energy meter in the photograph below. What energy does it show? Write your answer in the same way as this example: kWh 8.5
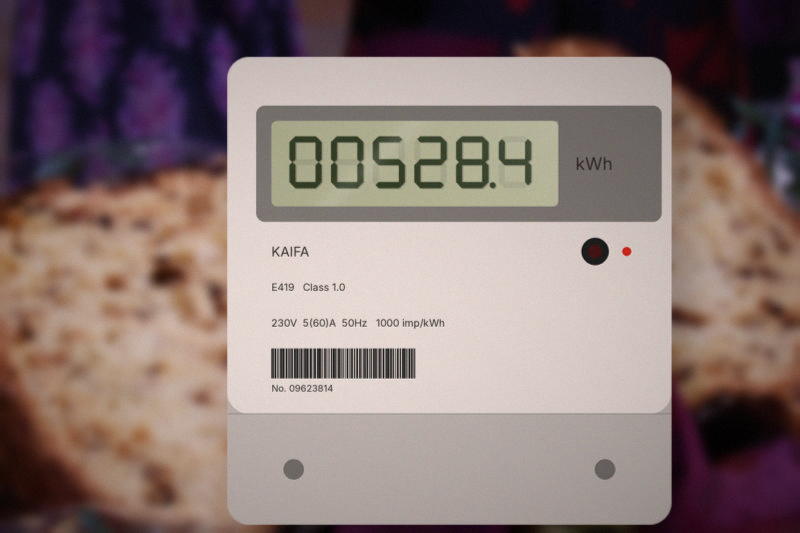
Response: kWh 528.4
